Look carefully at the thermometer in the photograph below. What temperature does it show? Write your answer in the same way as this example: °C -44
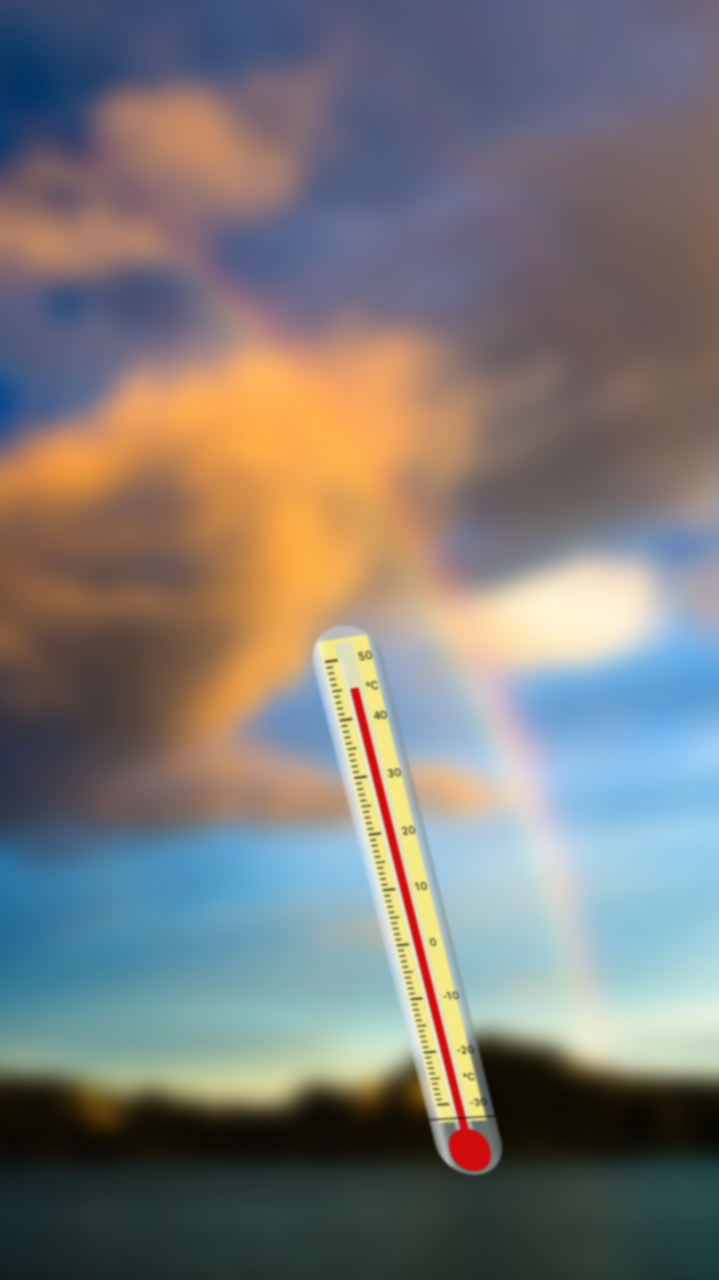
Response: °C 45
